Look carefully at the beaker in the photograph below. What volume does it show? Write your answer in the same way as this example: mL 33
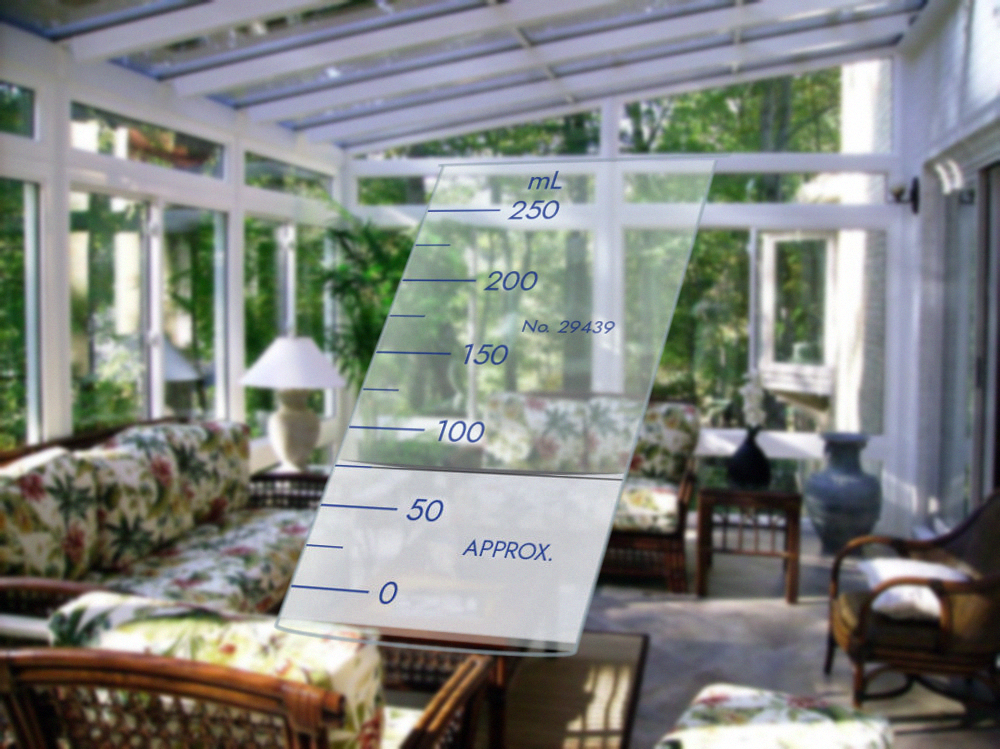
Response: mL 75
